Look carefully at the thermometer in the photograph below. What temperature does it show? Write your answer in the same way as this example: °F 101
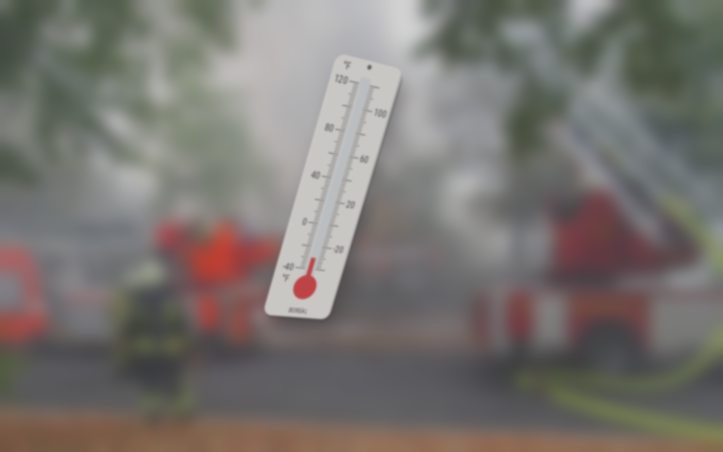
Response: °F -30
